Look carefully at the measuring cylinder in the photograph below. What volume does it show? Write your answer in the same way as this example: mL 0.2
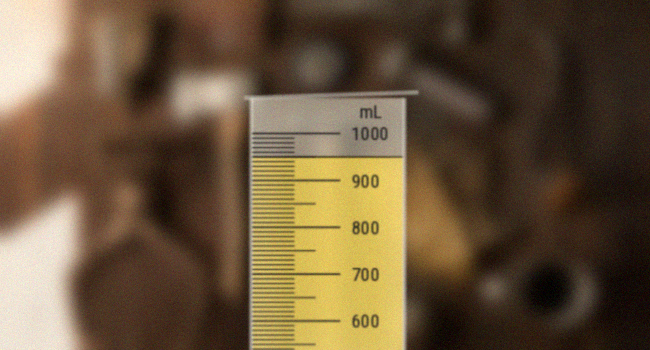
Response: mL 950
